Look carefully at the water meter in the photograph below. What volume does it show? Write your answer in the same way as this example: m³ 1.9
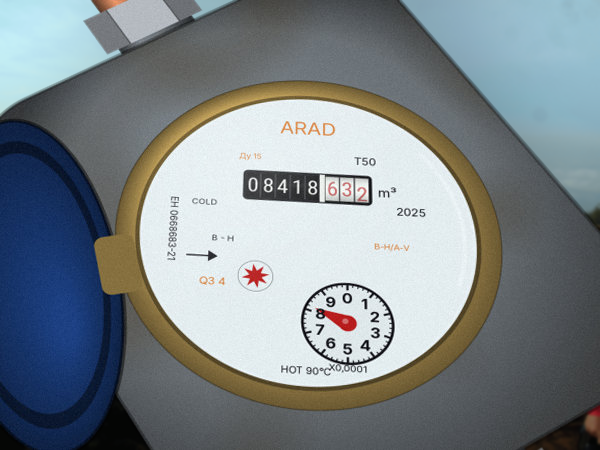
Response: m³ 8418.6318
